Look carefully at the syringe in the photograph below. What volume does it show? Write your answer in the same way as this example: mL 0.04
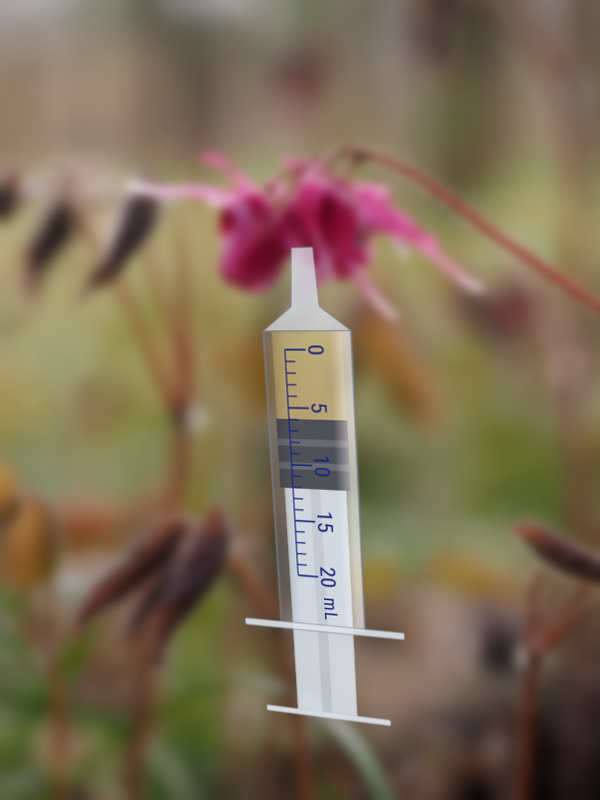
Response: mL 6
